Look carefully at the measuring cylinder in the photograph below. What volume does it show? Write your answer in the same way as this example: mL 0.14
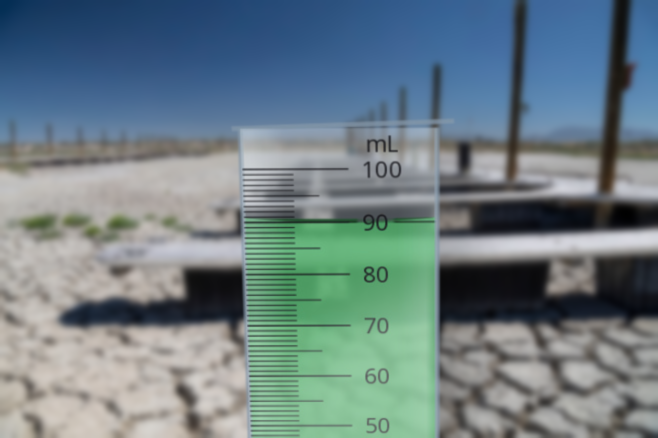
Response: mL 90
